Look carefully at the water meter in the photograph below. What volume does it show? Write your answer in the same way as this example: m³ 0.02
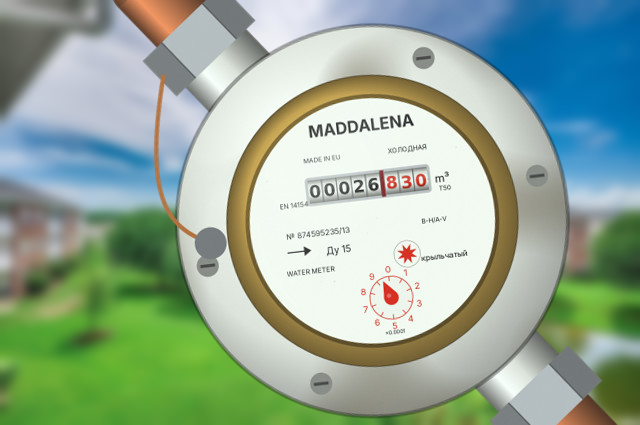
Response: m³ 26.8299
